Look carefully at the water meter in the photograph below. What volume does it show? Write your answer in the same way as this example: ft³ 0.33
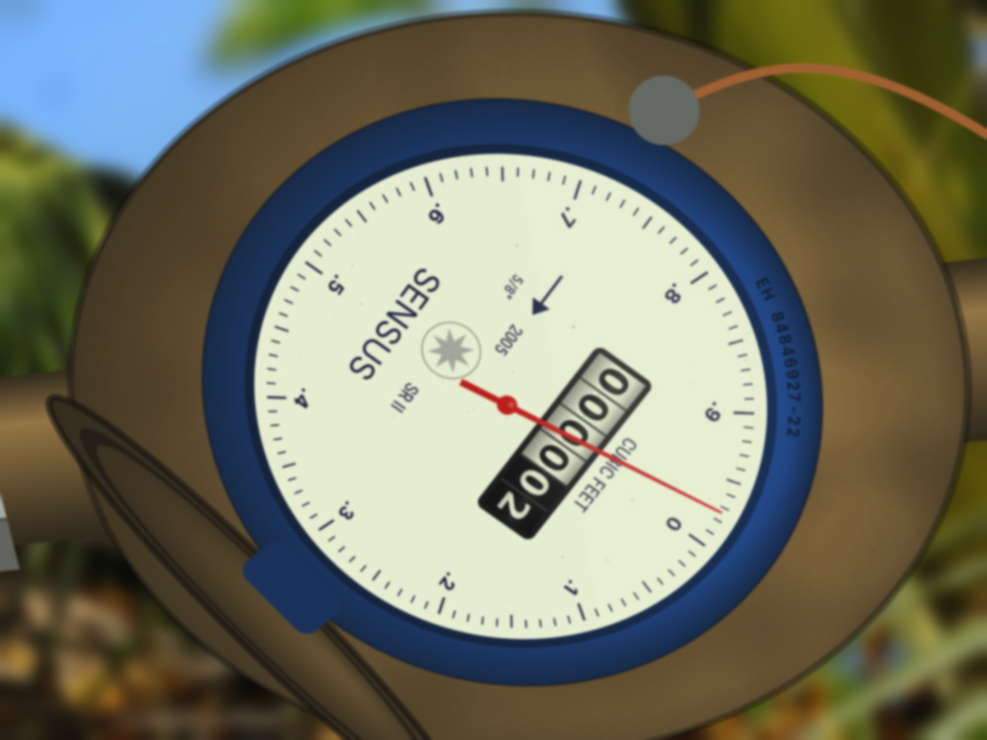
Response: ft³ 1.97
